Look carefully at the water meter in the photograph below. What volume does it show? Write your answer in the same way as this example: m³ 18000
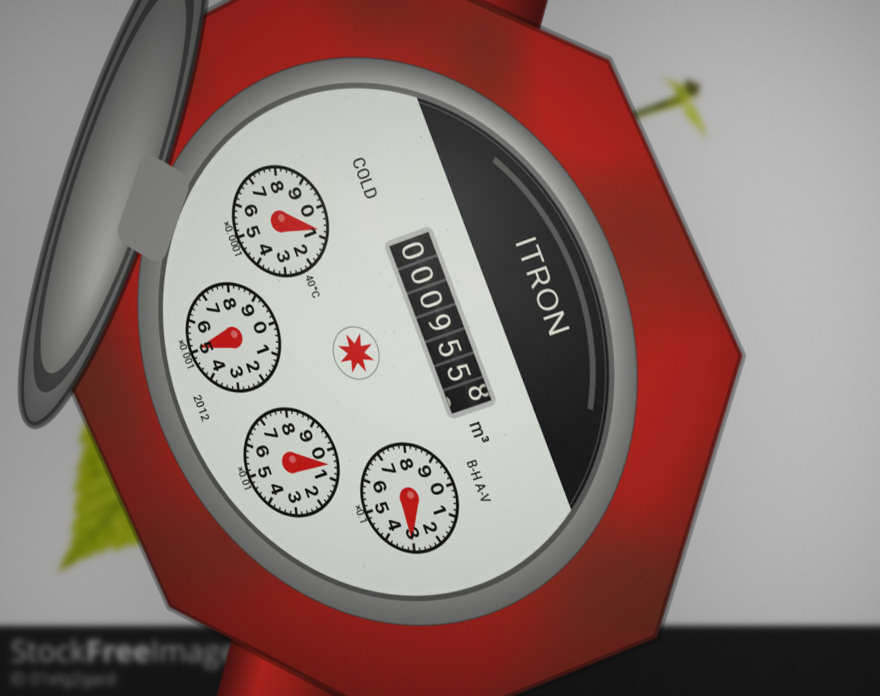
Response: m³ 9558.3050
